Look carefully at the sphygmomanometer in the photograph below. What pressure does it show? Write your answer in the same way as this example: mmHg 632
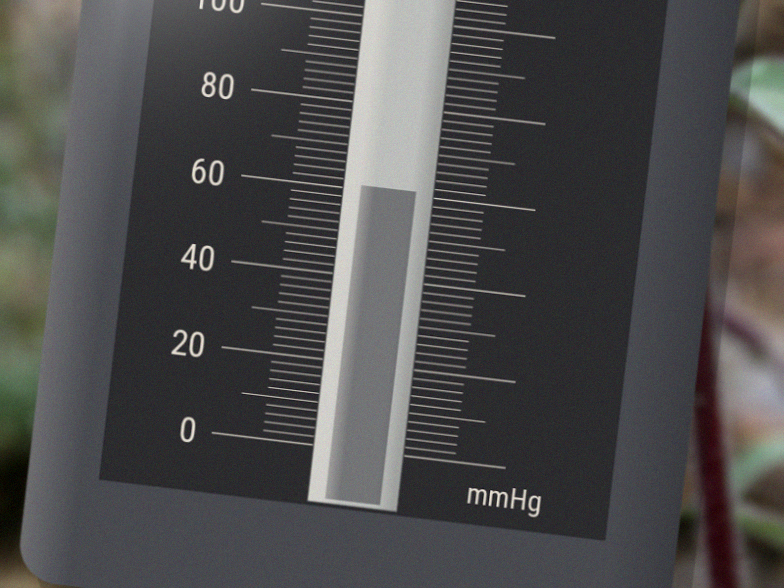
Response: mmHg 61
